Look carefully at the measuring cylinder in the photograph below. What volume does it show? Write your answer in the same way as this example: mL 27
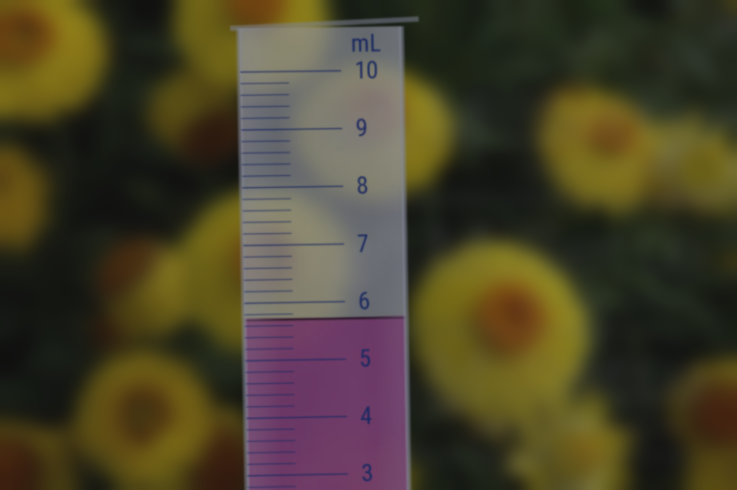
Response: mL 5.7
